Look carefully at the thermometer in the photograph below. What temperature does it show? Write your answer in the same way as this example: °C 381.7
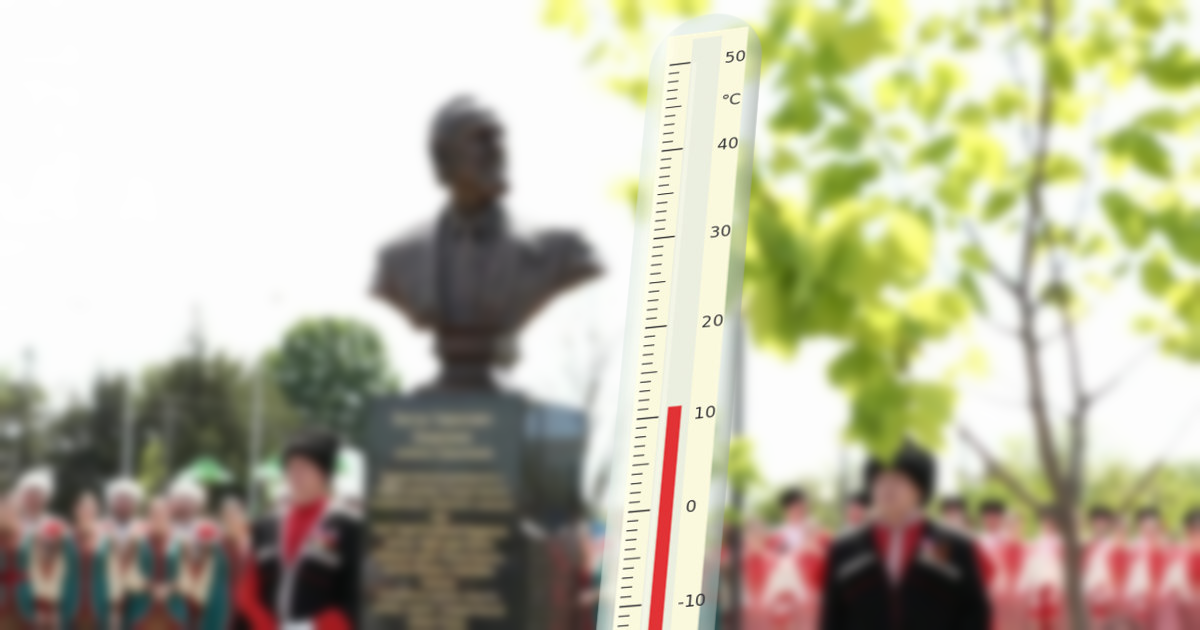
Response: °C 11
